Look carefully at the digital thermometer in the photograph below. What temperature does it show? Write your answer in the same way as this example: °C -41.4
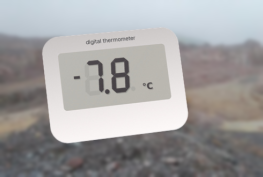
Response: °C -7.8
